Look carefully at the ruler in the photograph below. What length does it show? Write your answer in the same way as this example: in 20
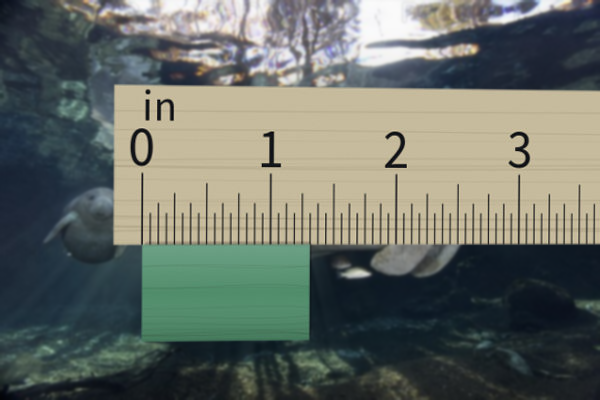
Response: in 1.3125
